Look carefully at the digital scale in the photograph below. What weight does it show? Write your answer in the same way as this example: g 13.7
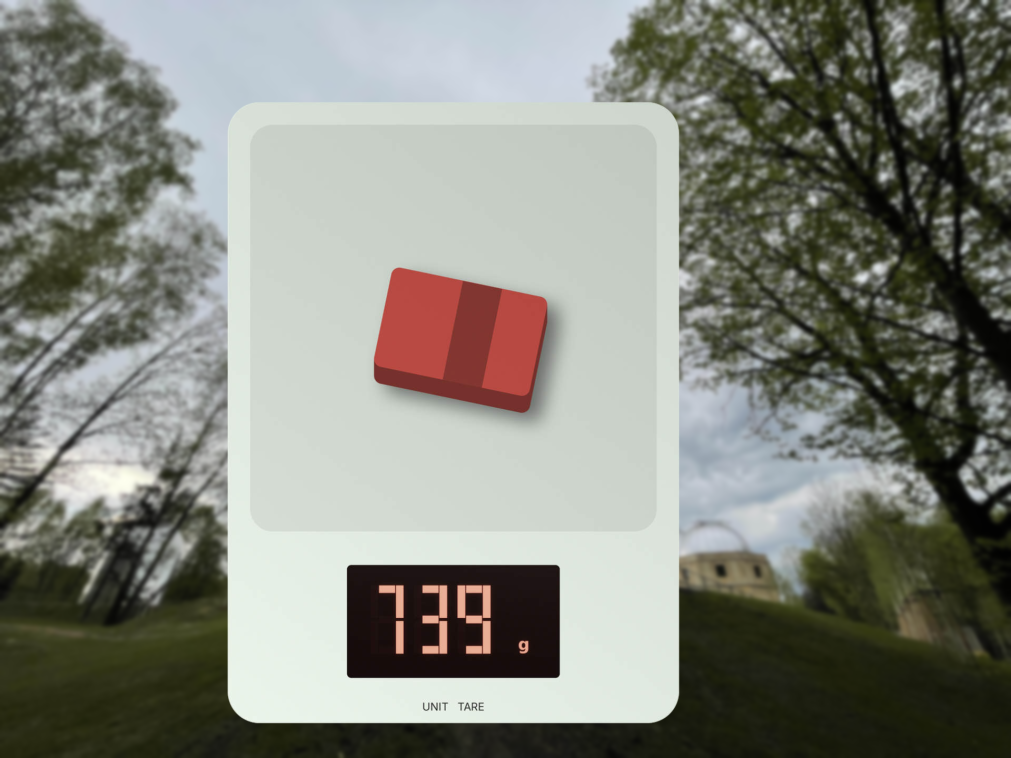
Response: g 739
